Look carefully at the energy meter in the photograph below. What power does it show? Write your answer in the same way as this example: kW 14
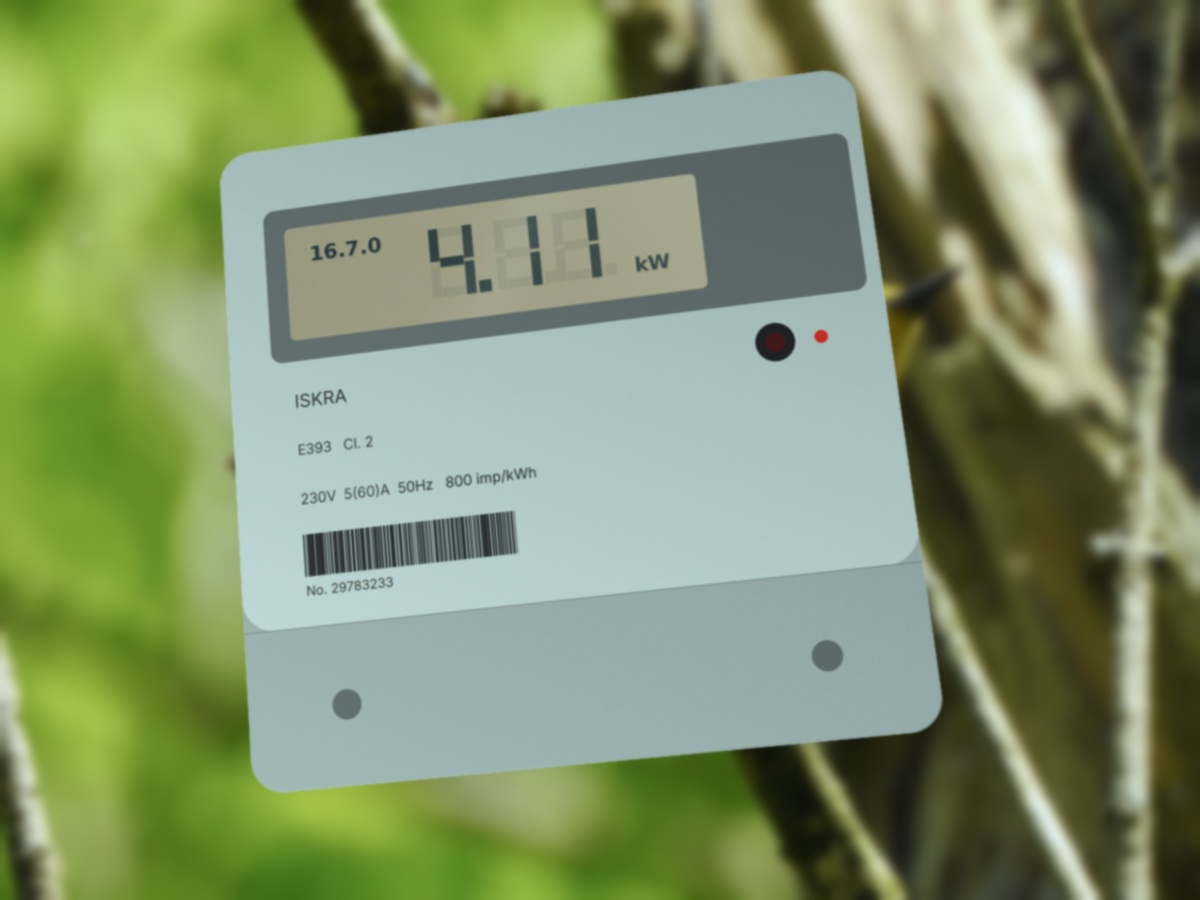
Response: kW 4.11
